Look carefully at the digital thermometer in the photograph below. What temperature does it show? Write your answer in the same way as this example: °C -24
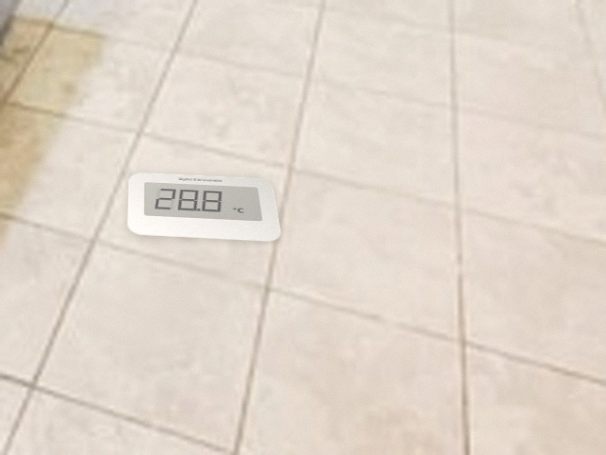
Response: °C 28.8
